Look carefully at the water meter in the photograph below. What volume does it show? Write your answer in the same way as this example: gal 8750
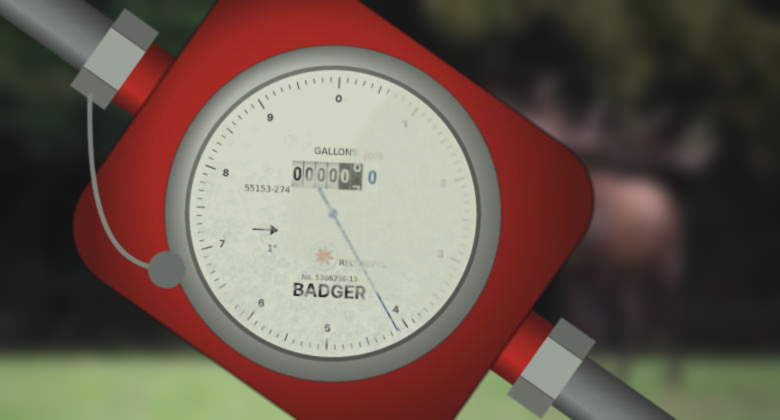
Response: gal 64.1
